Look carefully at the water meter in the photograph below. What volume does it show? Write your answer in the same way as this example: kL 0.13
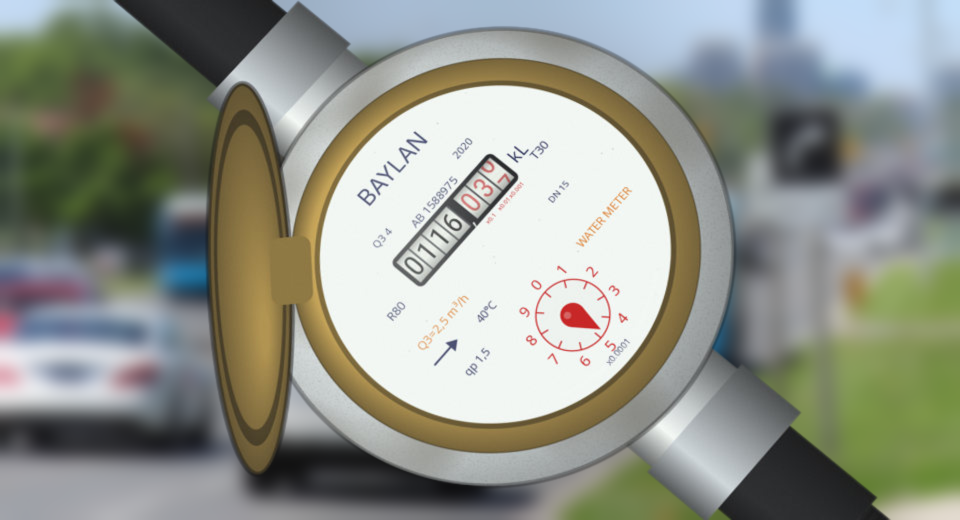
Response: kL 116.0364
